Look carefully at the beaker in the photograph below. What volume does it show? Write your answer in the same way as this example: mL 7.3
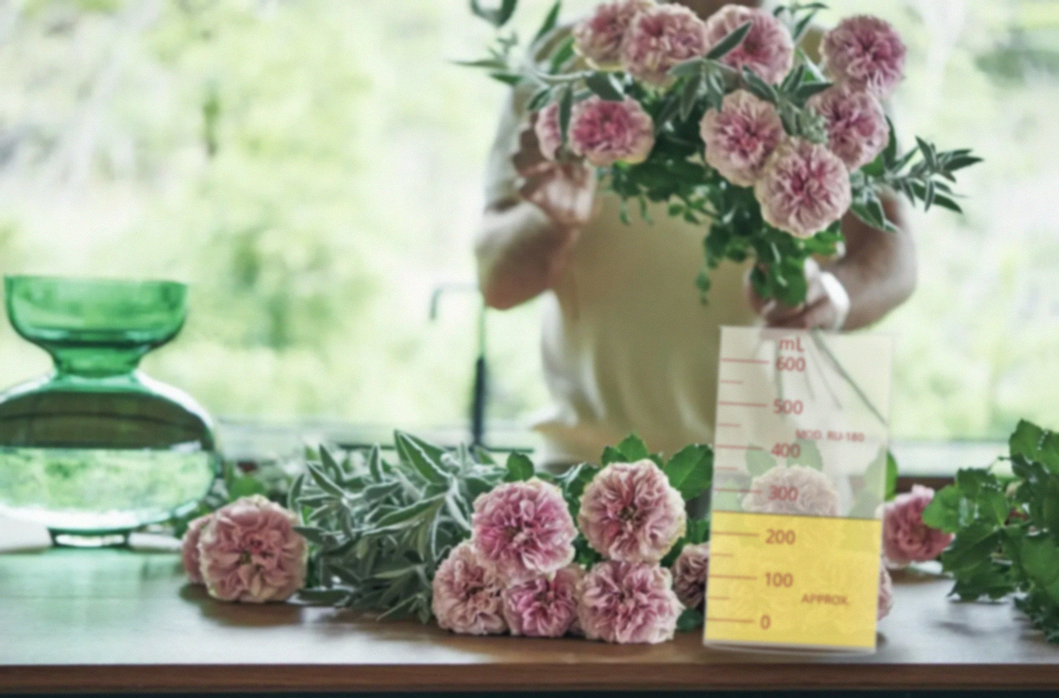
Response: mL 250
